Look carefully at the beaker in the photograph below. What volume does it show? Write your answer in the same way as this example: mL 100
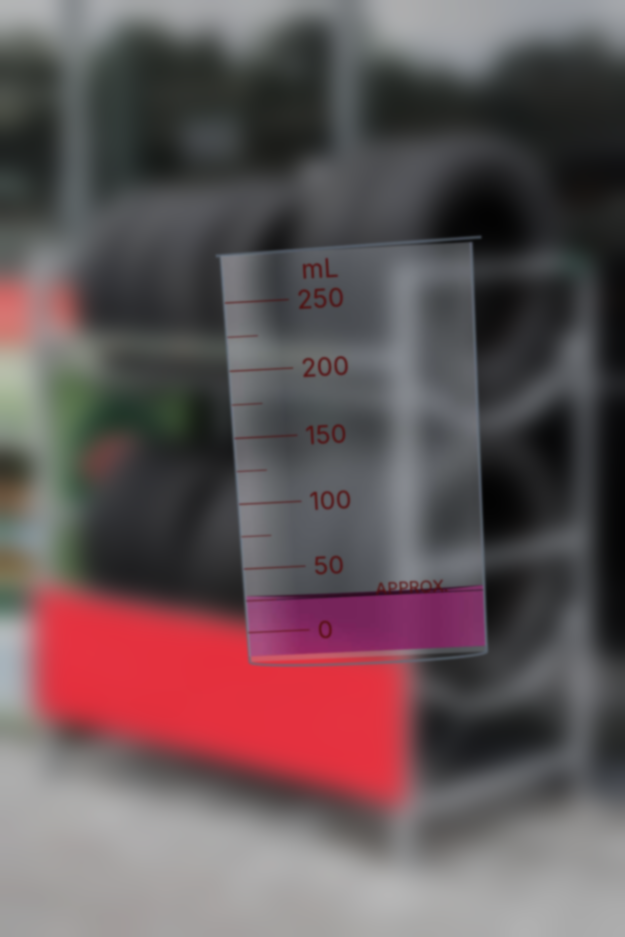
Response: mL 25
